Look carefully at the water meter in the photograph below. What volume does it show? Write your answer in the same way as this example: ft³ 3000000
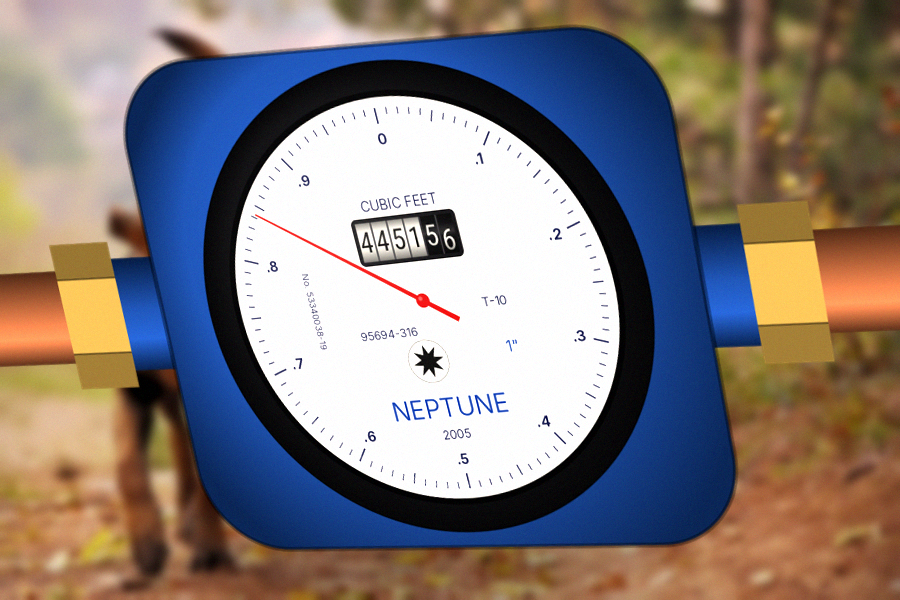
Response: ft³ 445155.84
